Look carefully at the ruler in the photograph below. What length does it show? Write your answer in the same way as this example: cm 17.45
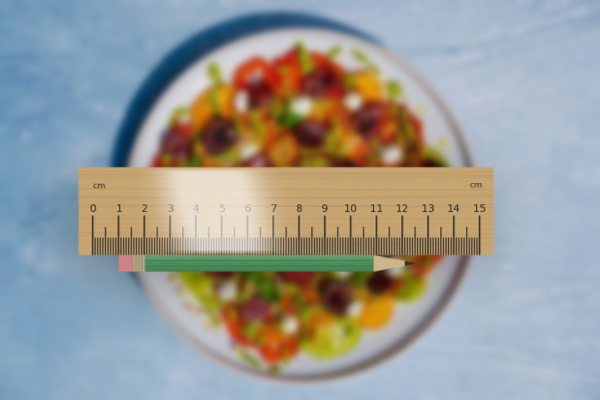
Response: cm 11.5
